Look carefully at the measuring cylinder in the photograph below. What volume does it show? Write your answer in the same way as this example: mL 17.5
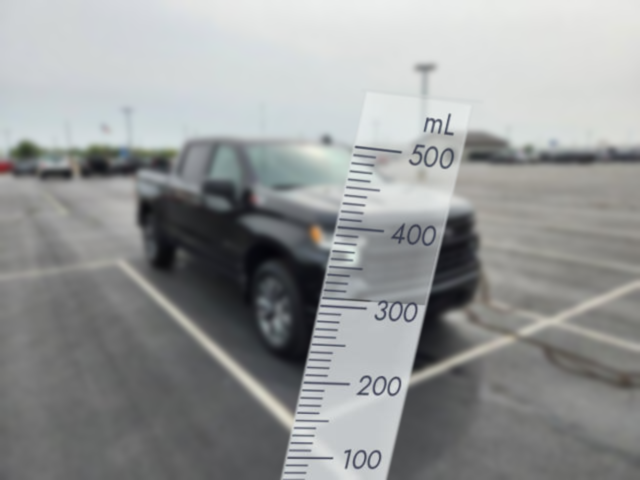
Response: mL 310
